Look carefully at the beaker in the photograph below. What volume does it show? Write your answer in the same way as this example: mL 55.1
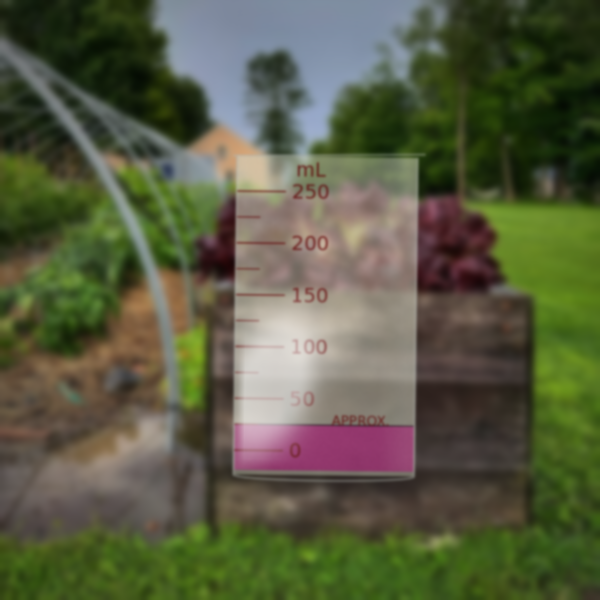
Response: mL 25
